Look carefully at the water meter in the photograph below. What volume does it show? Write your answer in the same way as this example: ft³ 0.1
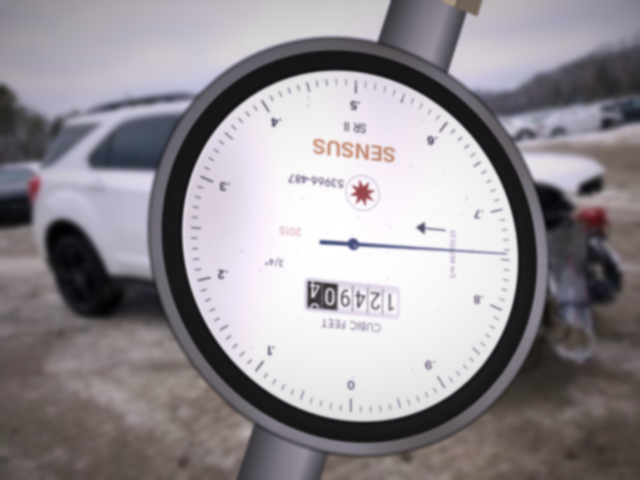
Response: ft³ 124903.74
